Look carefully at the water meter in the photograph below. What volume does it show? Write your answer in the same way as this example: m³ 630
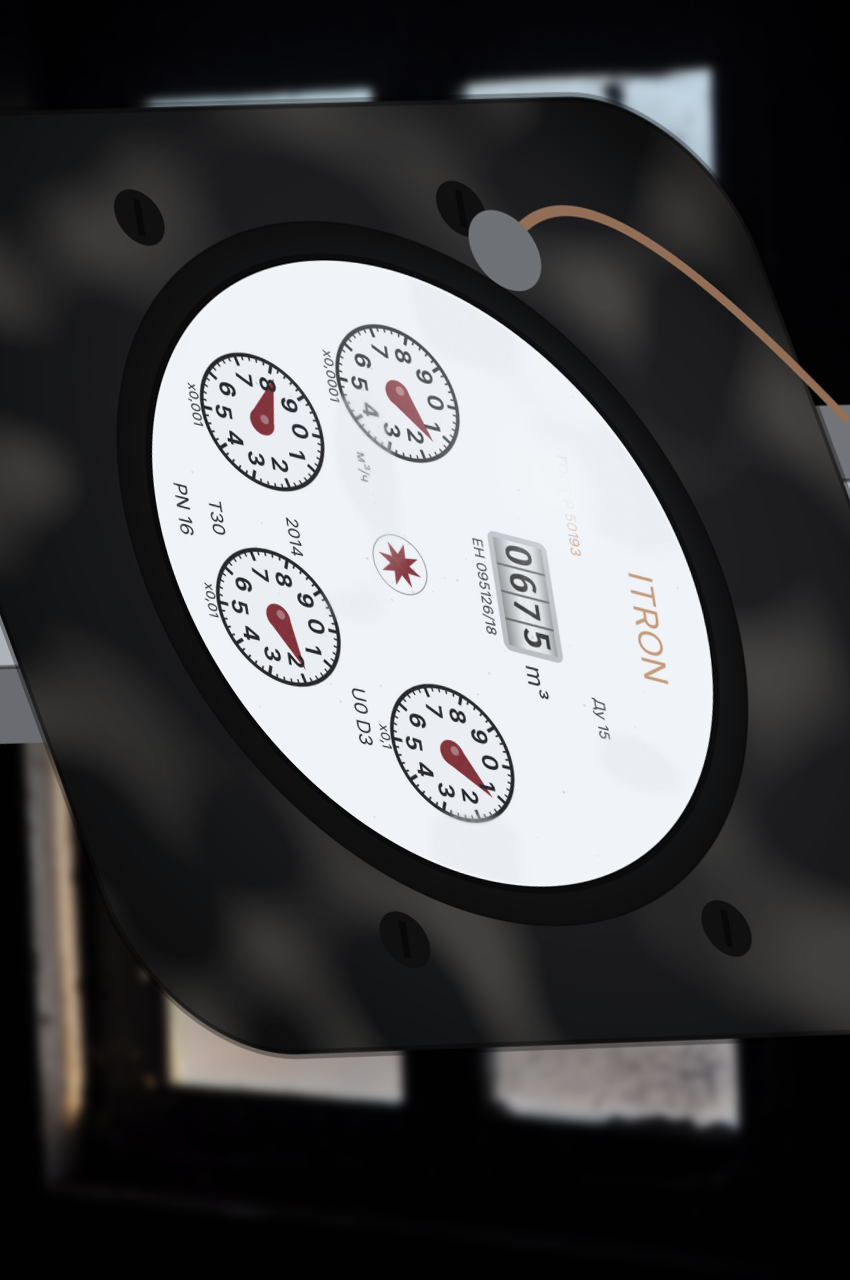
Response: m³ 675.1181
